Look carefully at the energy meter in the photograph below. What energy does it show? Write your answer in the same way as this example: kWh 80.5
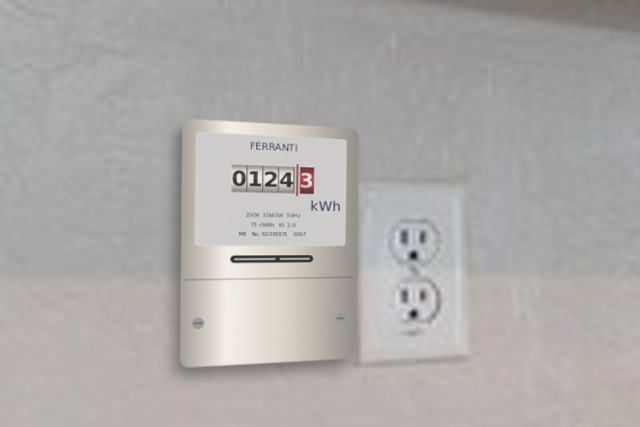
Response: kWh 124.3
